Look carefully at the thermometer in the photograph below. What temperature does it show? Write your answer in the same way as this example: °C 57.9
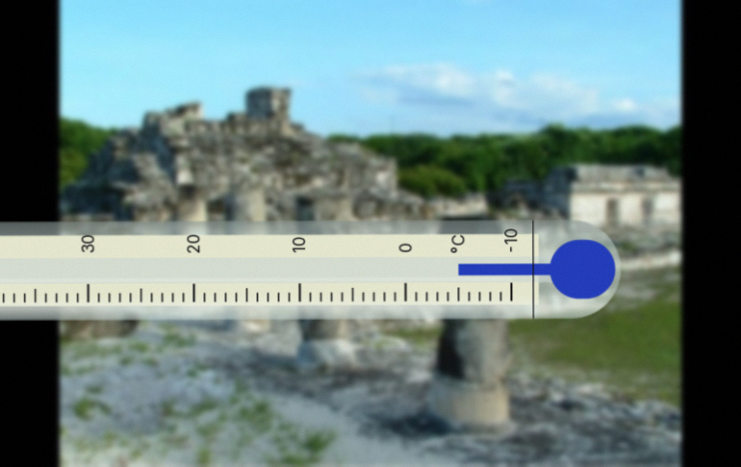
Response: °C -5
